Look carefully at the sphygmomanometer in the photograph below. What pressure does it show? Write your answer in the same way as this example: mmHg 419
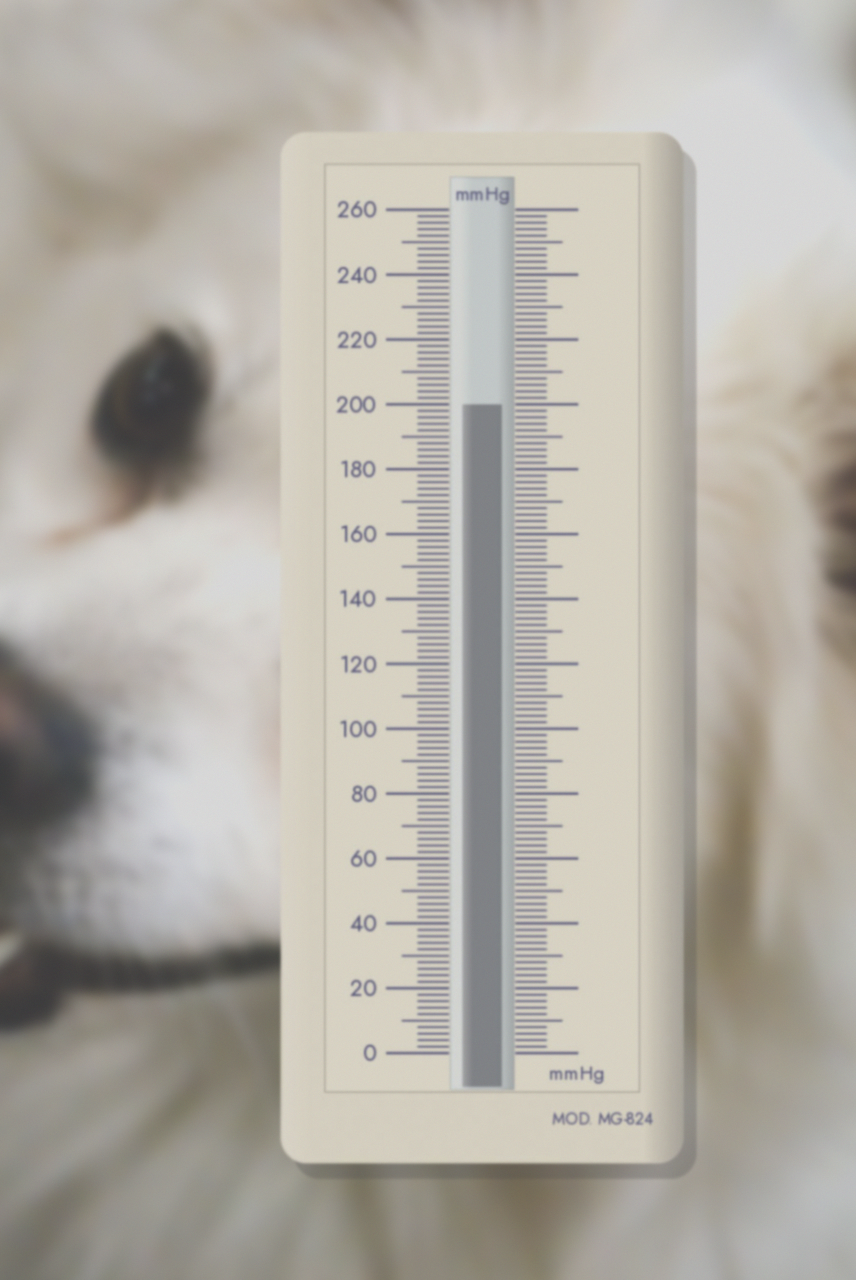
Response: mmHg 200
